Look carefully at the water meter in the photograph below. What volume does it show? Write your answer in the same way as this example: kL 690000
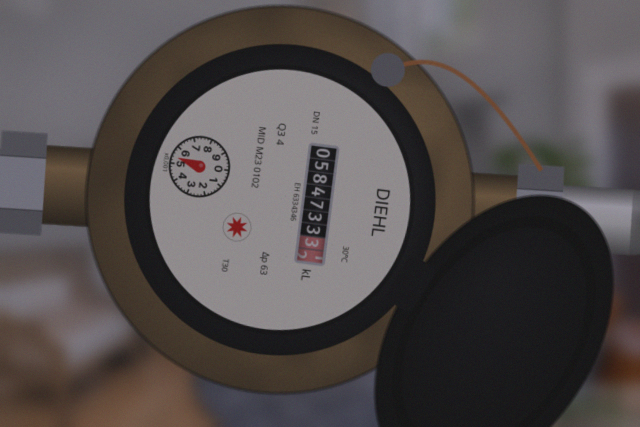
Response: kL 584733.315
